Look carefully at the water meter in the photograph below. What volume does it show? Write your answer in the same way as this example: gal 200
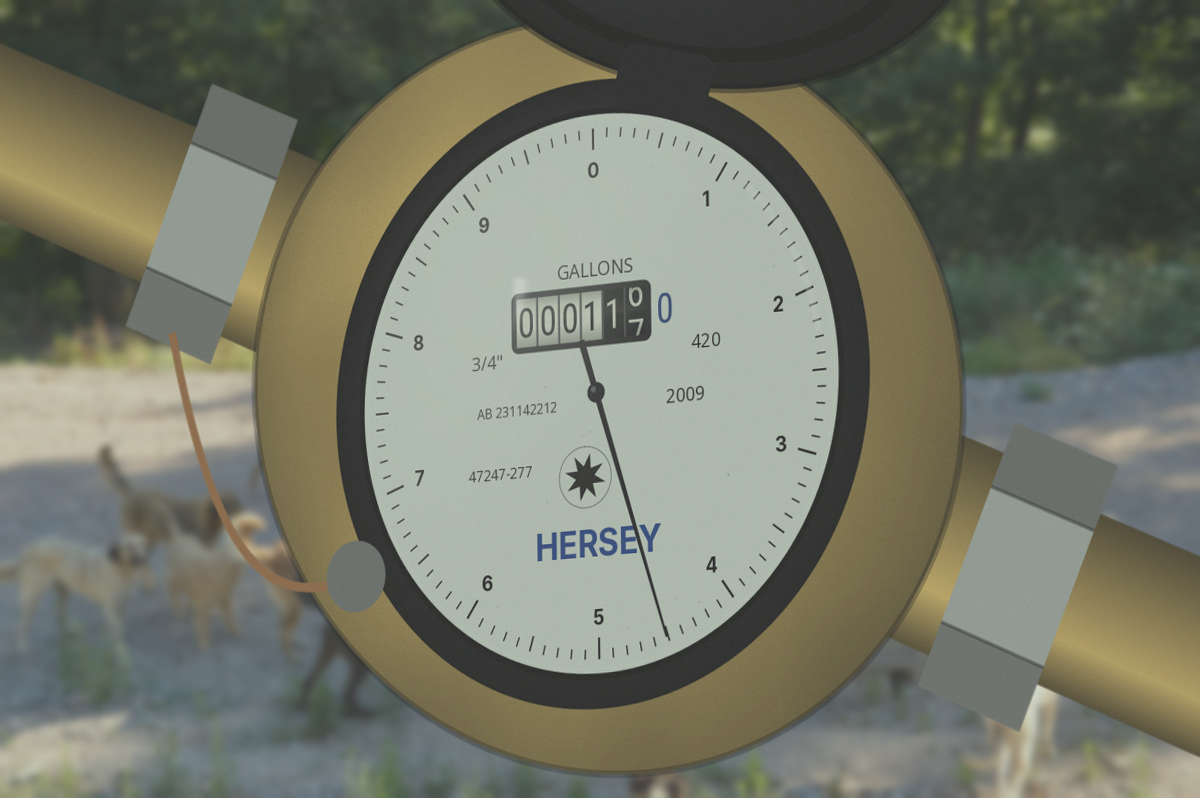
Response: gal 1164.5
